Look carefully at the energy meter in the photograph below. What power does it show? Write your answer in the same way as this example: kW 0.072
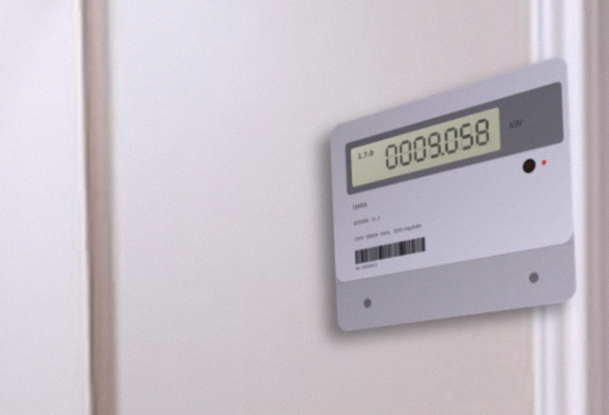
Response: kW 9.058
